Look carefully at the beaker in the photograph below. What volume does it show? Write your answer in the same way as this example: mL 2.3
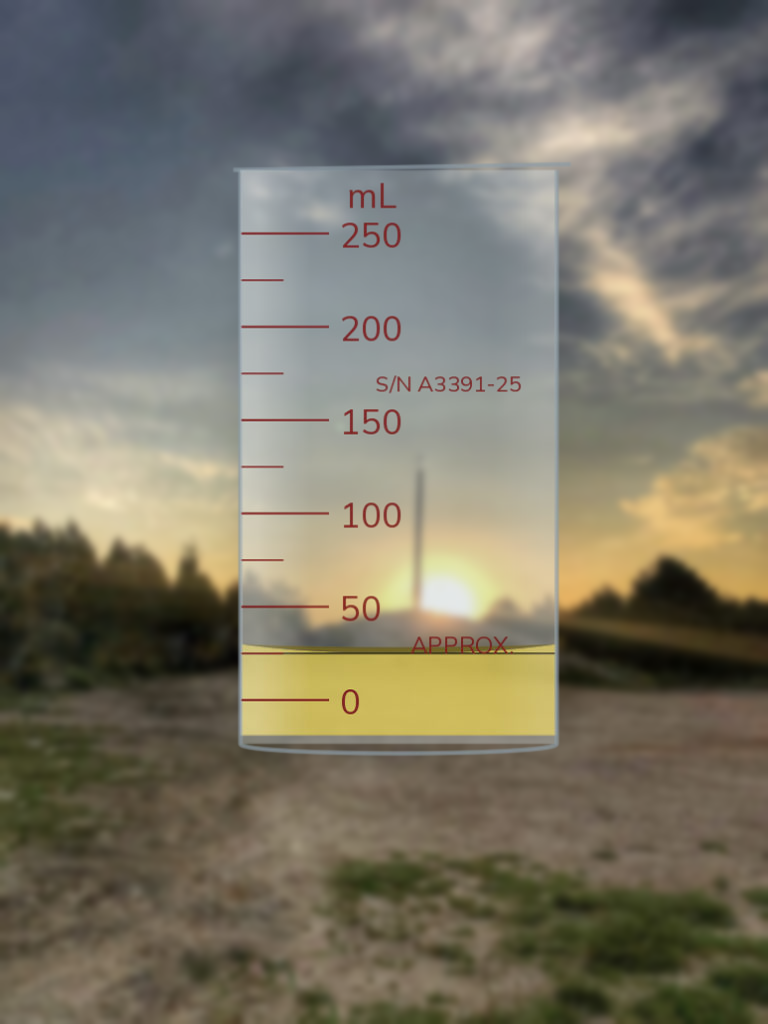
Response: mL 25
